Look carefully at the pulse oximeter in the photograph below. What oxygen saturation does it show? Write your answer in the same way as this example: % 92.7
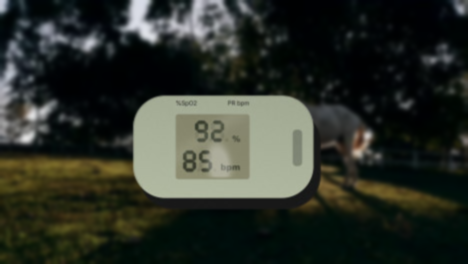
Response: % 92
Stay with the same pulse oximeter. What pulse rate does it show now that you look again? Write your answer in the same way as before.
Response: bpm 85
